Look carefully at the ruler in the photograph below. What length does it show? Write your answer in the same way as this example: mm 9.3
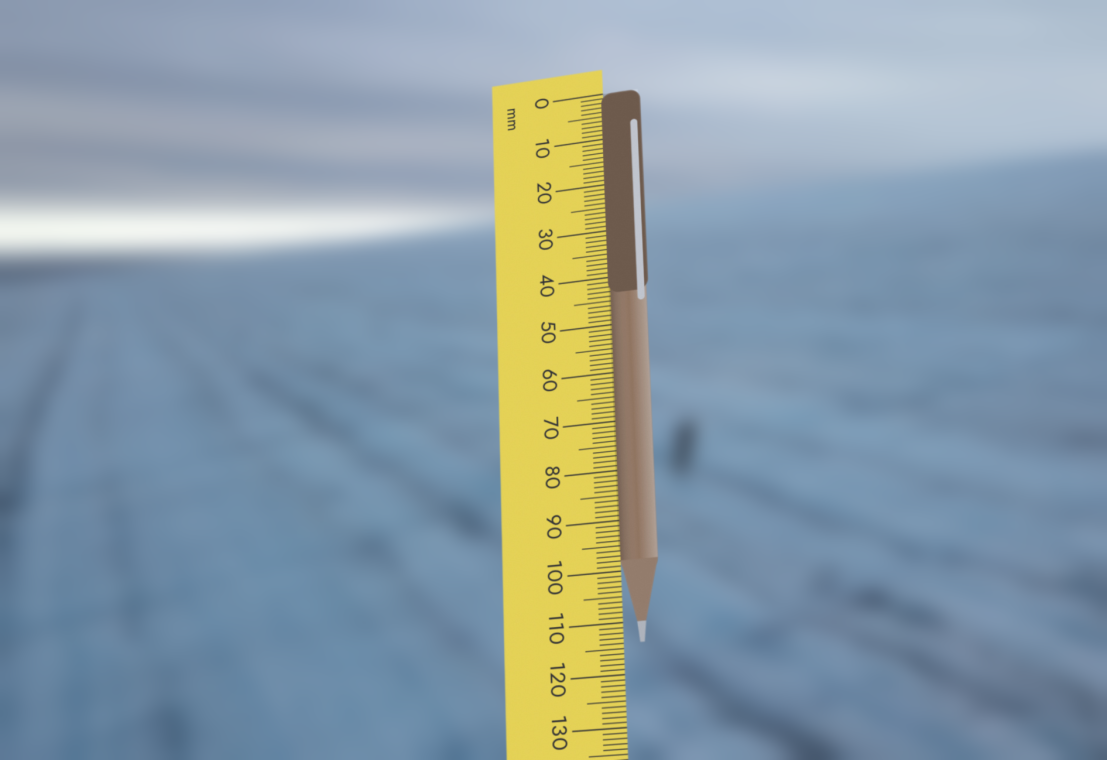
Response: mm 114
